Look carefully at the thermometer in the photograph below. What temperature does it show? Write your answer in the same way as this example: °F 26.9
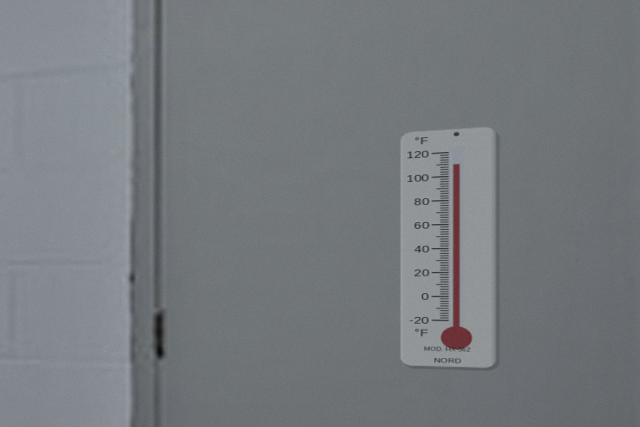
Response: °F 110
